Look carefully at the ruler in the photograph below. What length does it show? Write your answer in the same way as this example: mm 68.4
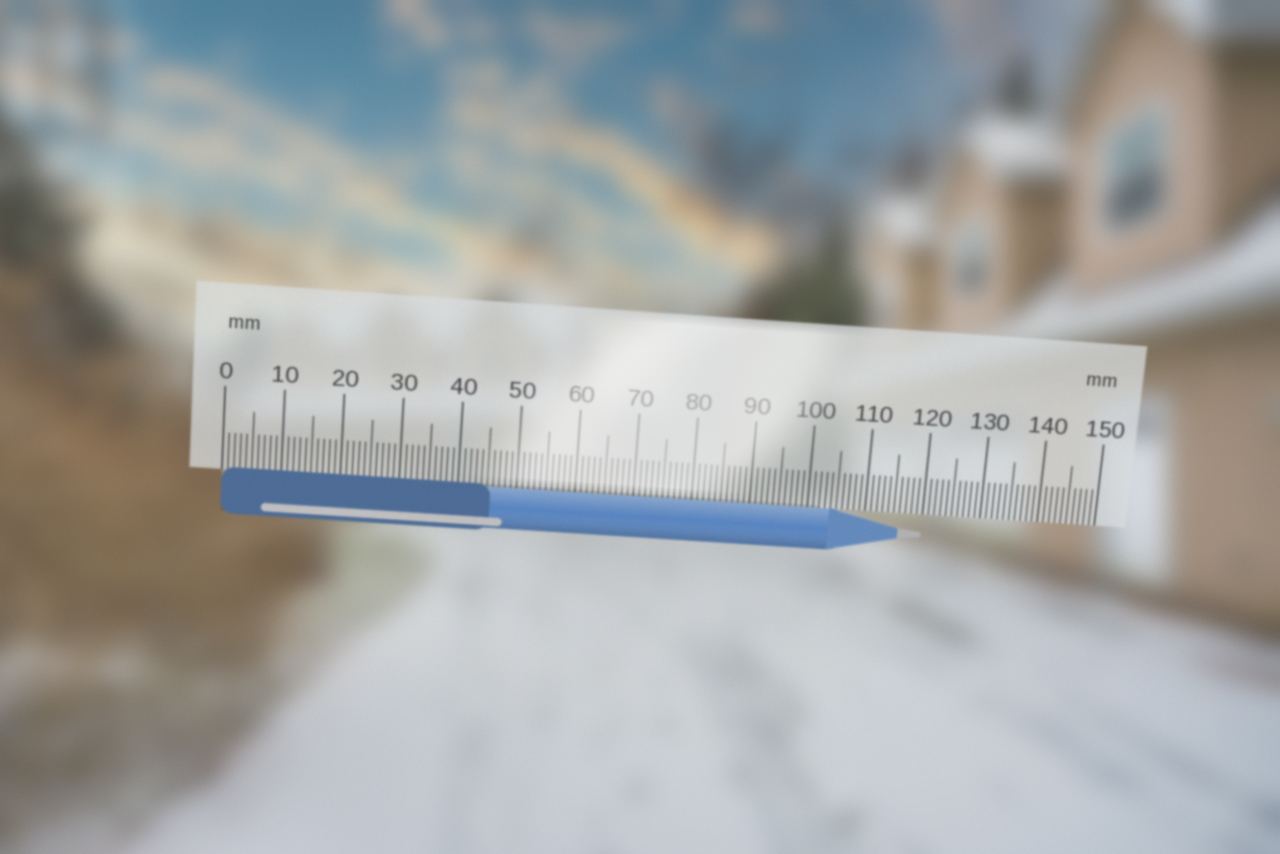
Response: mm 120
